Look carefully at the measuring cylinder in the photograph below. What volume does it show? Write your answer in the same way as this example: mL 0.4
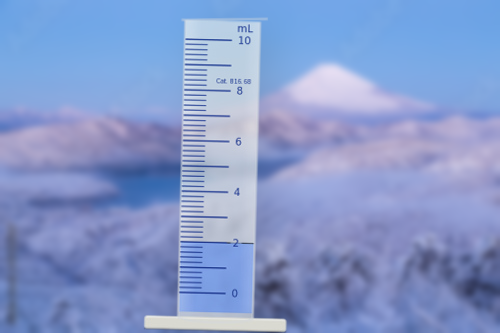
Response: mL 2
